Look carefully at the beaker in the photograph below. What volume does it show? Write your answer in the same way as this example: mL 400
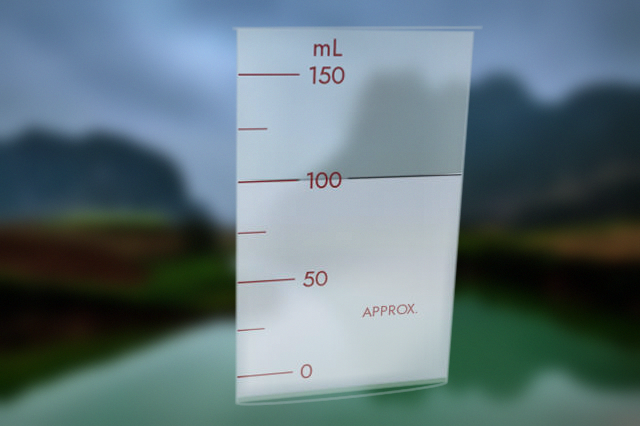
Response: mL 100
